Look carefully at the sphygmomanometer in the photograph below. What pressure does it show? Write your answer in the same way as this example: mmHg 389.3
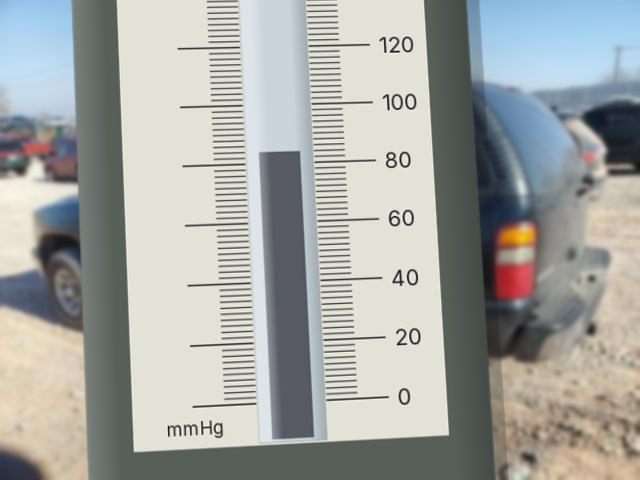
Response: mmHg 84
